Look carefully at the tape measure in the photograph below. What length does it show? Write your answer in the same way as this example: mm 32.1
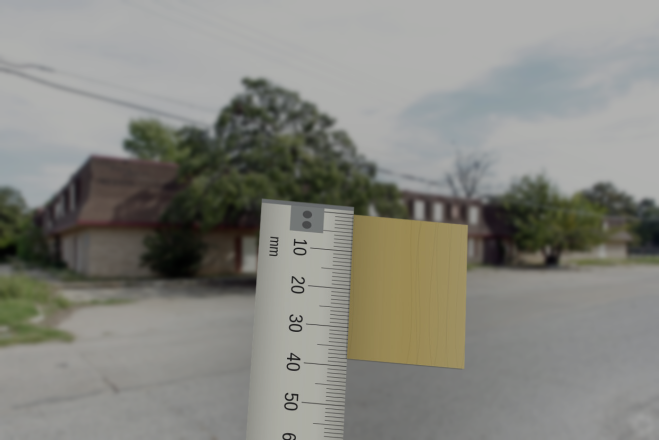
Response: mm 38
